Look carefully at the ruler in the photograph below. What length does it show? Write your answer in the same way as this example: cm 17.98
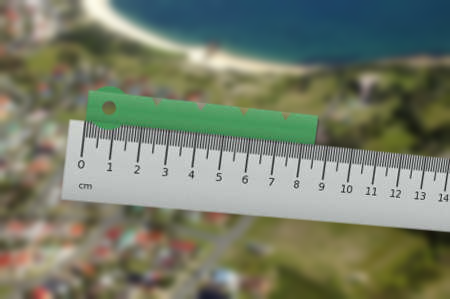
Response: cm 8.5
